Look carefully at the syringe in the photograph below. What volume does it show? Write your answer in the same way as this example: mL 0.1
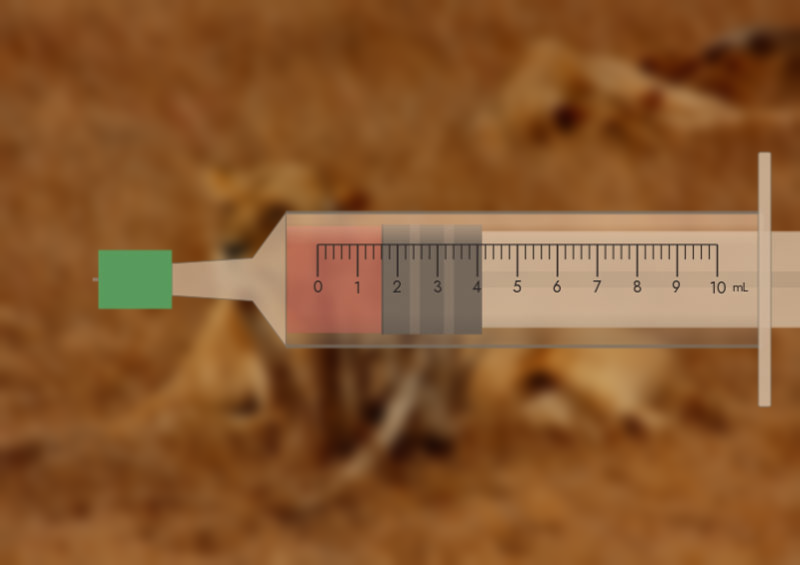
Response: mL 1.6
